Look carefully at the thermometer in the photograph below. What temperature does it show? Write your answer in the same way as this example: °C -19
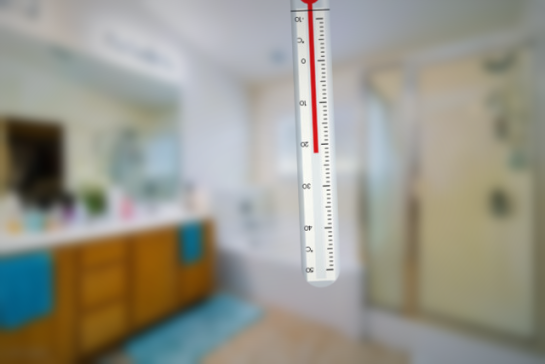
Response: °C 22
